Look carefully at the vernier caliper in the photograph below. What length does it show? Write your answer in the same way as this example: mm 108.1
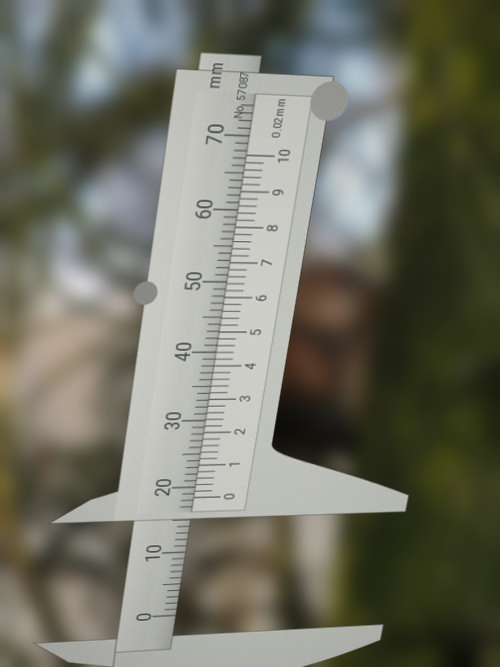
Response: mm 18.4
